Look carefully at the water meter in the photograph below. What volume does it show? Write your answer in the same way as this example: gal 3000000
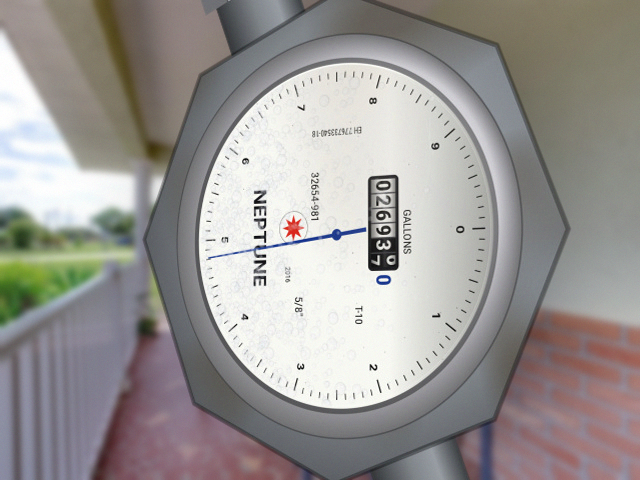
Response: gal 269364.8
